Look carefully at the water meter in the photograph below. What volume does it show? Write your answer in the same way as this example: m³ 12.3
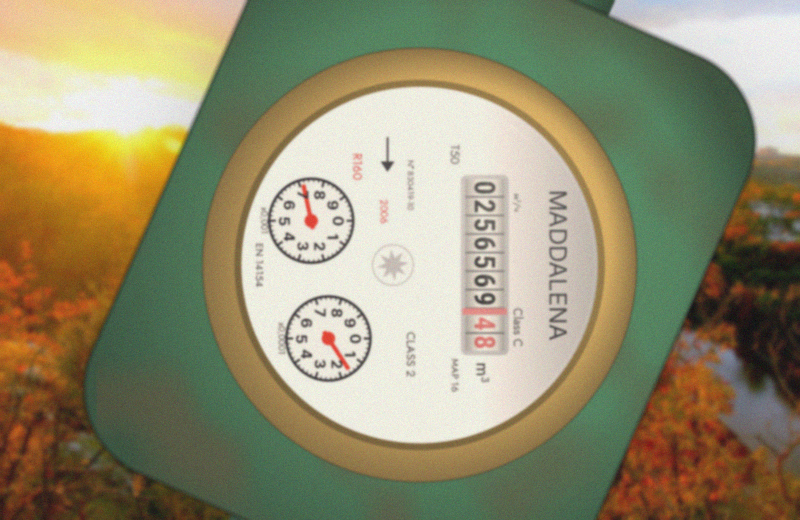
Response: m³ 256569.4871
